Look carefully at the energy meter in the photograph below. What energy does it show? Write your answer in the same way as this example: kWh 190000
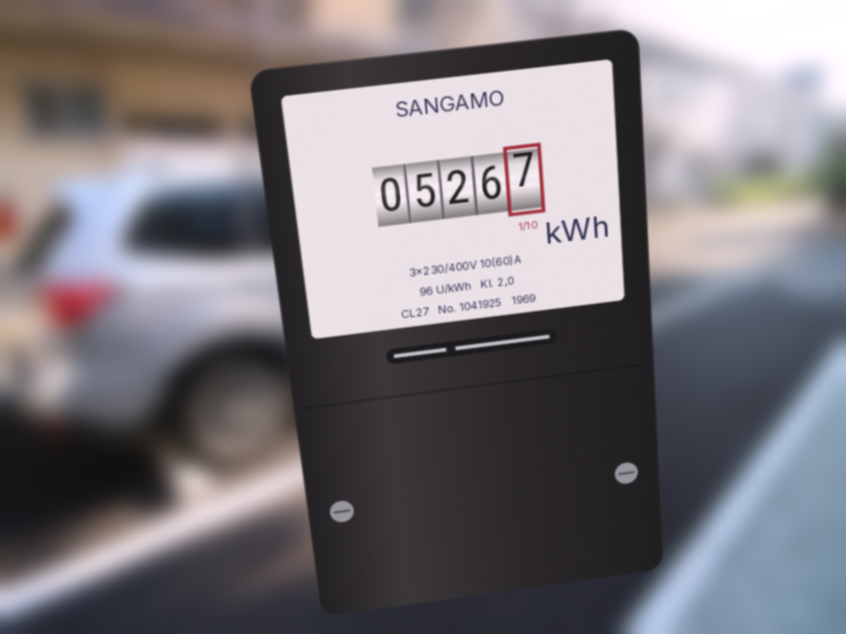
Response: kWh 526.7
